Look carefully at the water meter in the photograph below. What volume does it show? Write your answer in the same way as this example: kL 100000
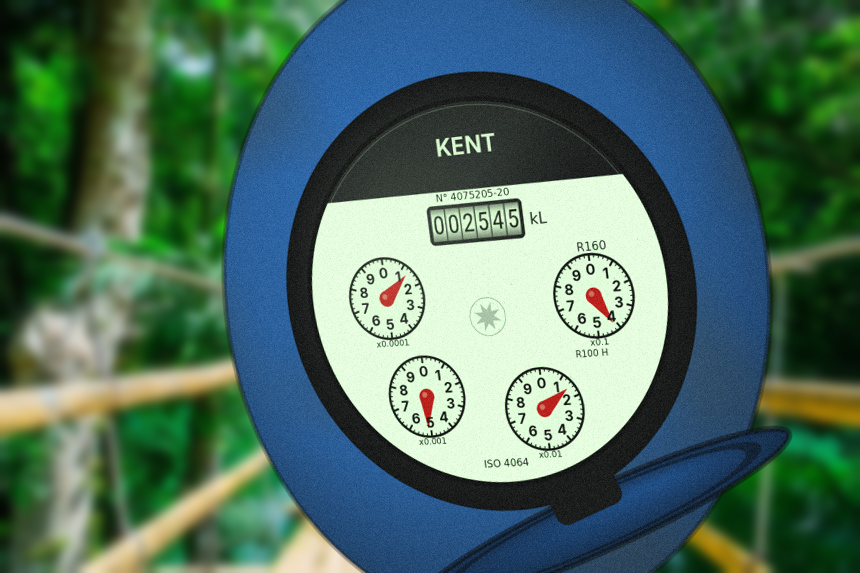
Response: kL 2545.4151
